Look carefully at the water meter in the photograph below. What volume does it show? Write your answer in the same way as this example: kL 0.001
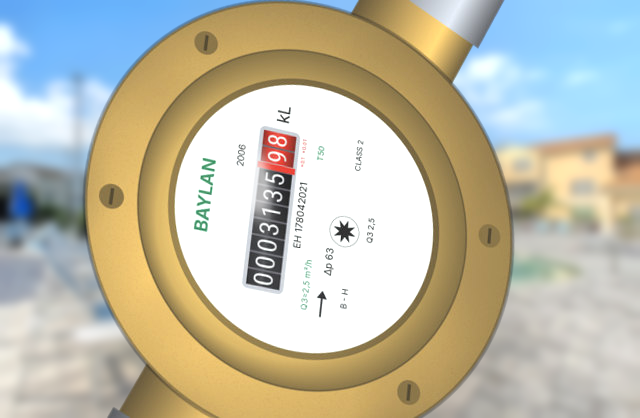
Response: kL 3135.98
